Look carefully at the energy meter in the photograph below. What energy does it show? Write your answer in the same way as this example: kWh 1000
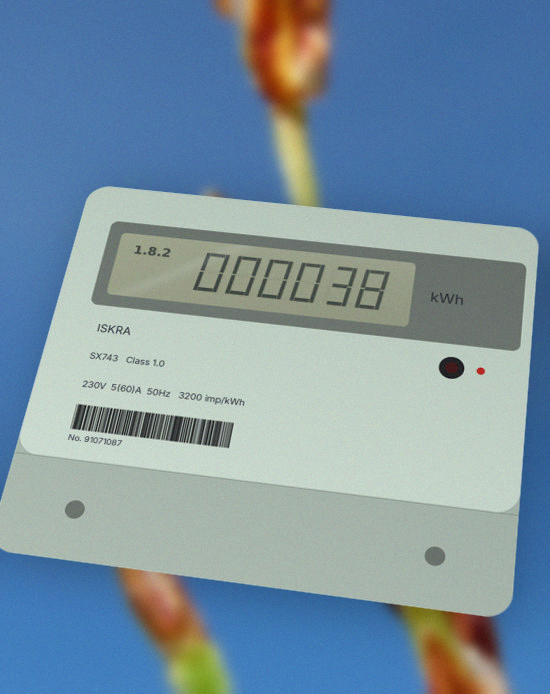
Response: kWh 38
